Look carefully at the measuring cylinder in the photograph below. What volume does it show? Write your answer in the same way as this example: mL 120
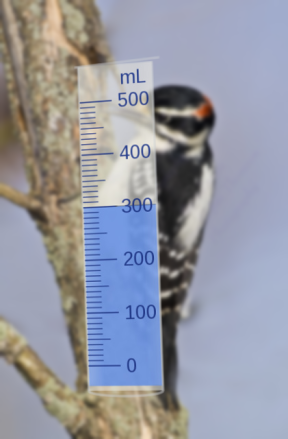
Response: mL 300
